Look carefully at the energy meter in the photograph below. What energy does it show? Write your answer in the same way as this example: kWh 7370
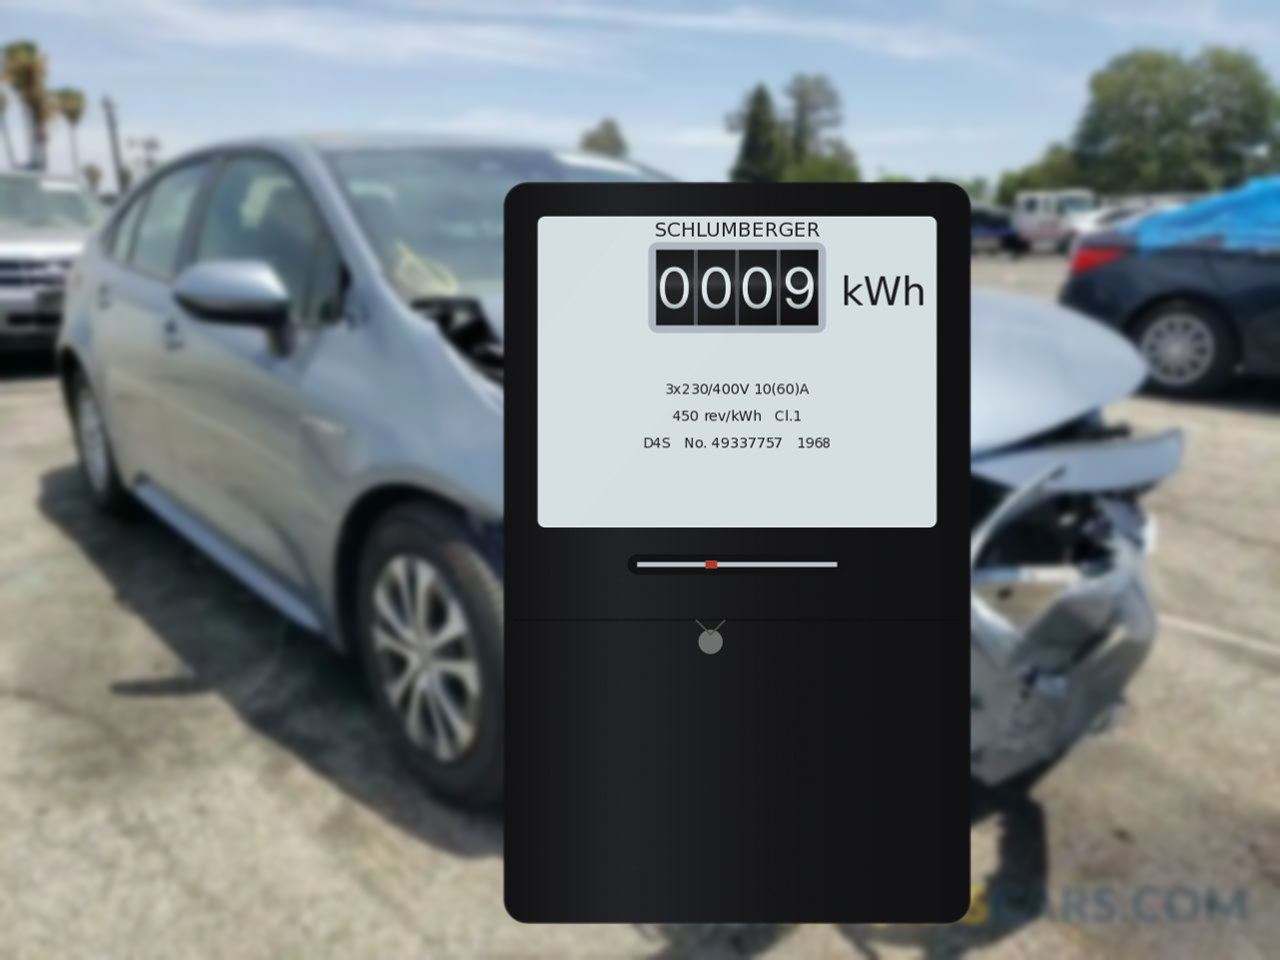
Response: kWh 9
